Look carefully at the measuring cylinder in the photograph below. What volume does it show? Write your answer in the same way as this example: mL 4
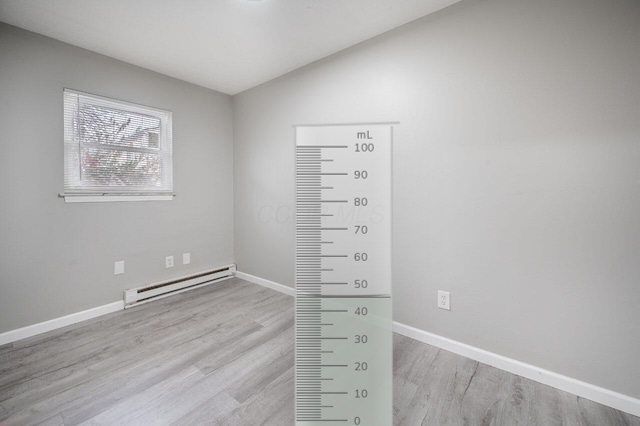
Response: mL 45
